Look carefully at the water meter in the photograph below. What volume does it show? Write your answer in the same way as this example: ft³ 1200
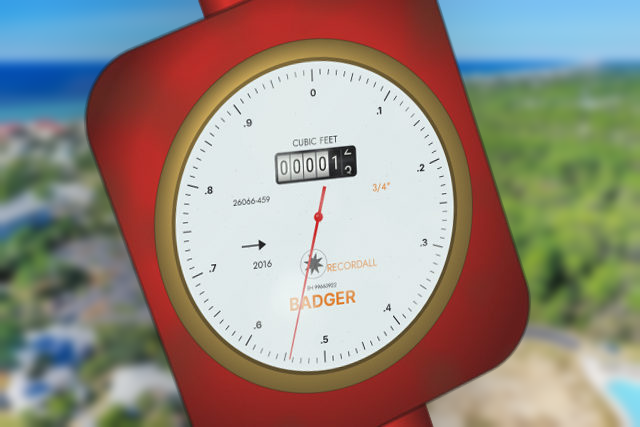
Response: ft³ 12.54
